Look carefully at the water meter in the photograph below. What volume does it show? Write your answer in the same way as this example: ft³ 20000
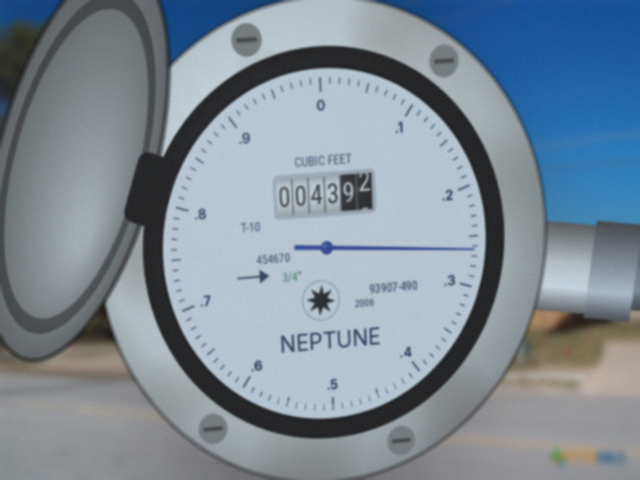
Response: ft³ 4392.26
